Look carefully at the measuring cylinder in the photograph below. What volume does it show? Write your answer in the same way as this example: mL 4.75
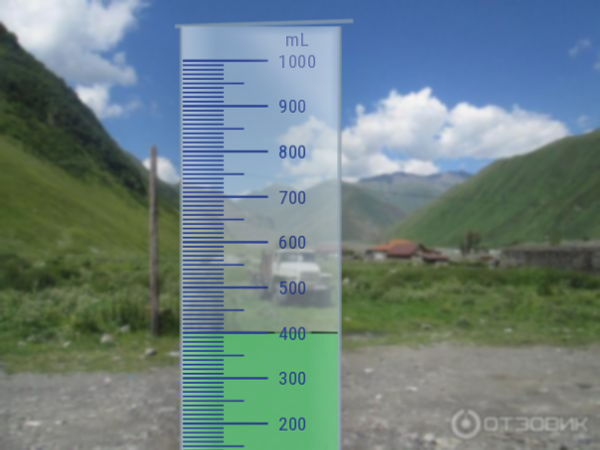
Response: mL 400
